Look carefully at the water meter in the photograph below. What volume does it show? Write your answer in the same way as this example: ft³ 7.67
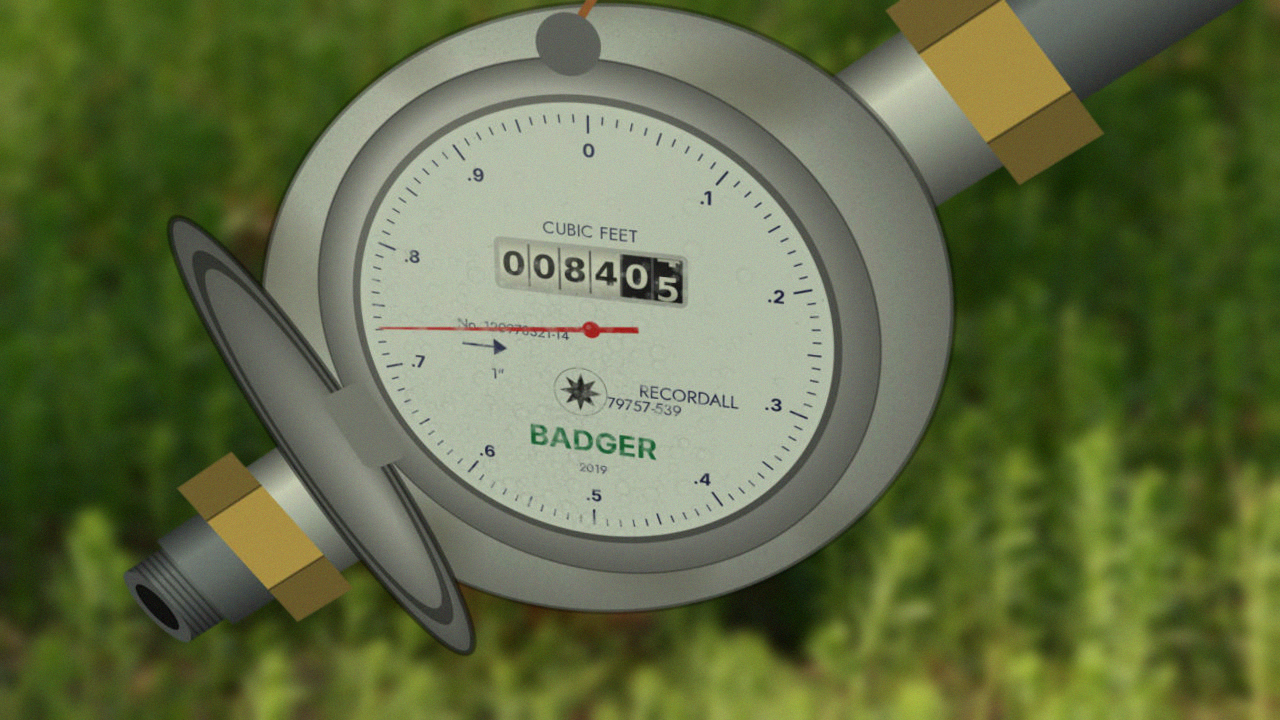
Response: ft³ 8404.73
